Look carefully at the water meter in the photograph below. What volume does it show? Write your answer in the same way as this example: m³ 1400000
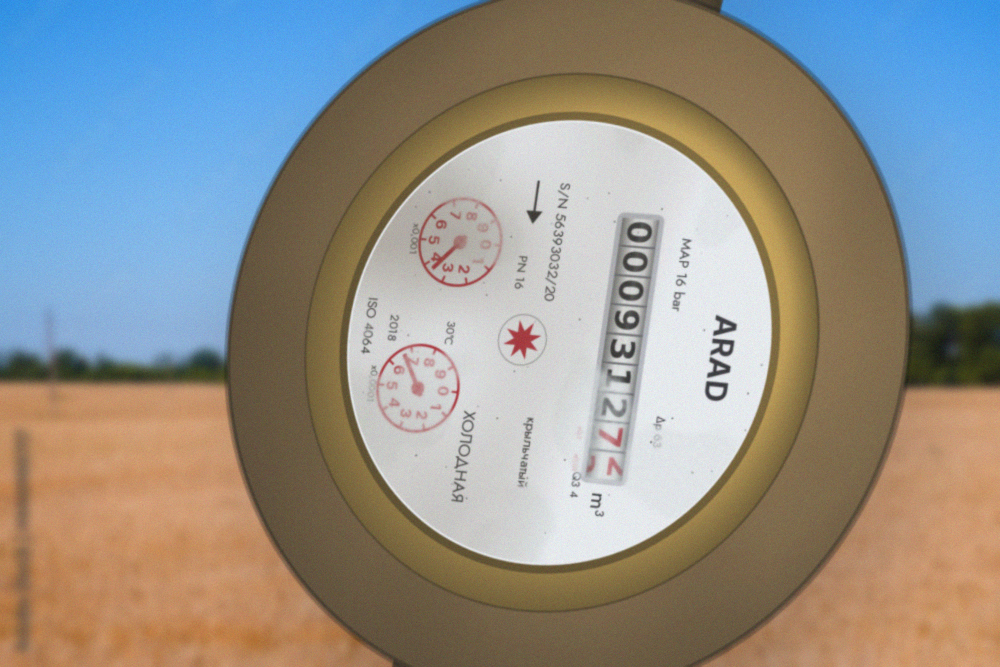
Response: m³ 9312.7236
